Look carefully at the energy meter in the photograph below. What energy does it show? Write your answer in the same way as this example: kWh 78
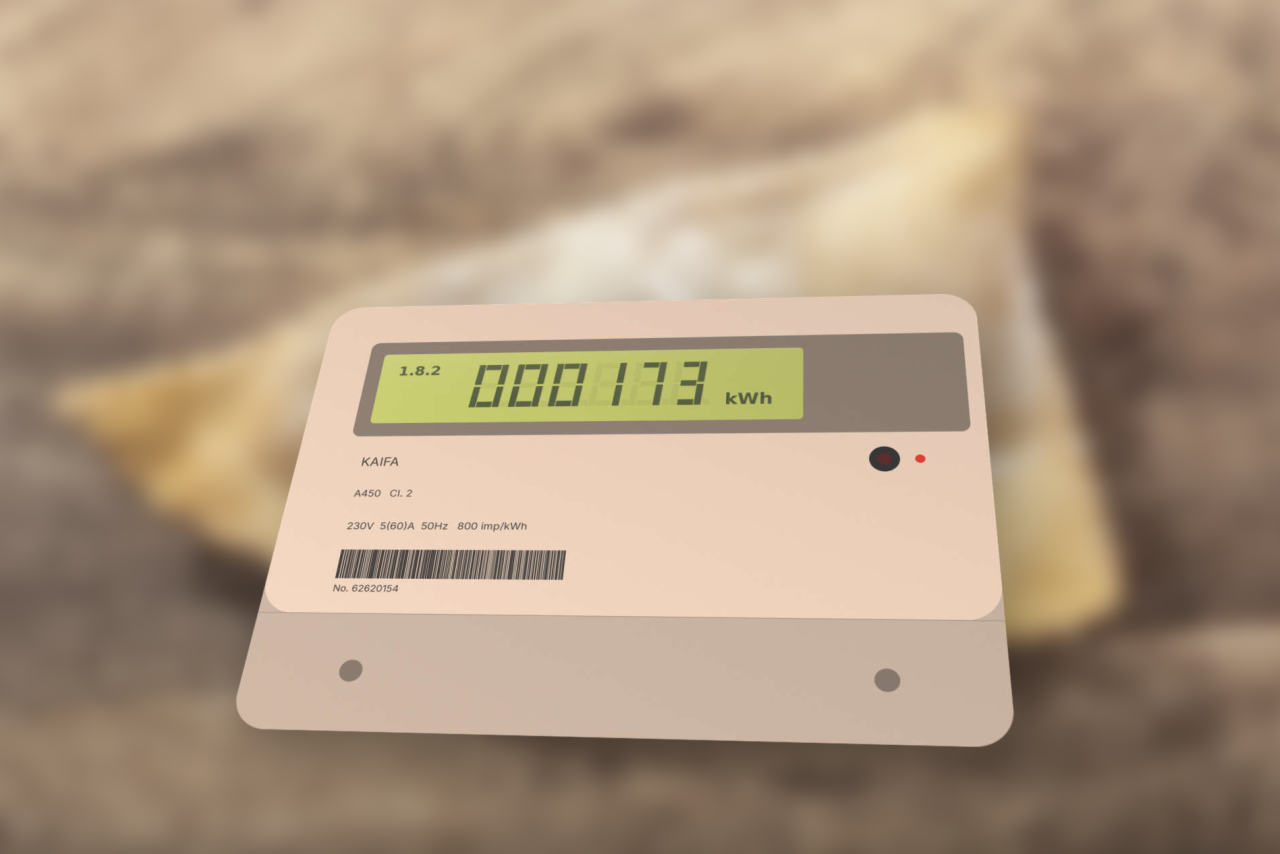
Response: kWh 173
